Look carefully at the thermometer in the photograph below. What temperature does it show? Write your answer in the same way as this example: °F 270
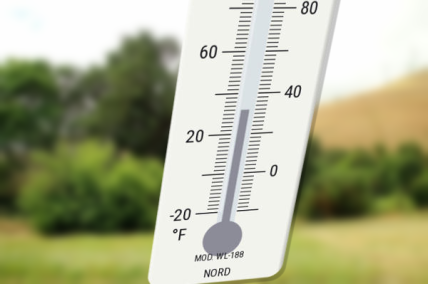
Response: °F 32
